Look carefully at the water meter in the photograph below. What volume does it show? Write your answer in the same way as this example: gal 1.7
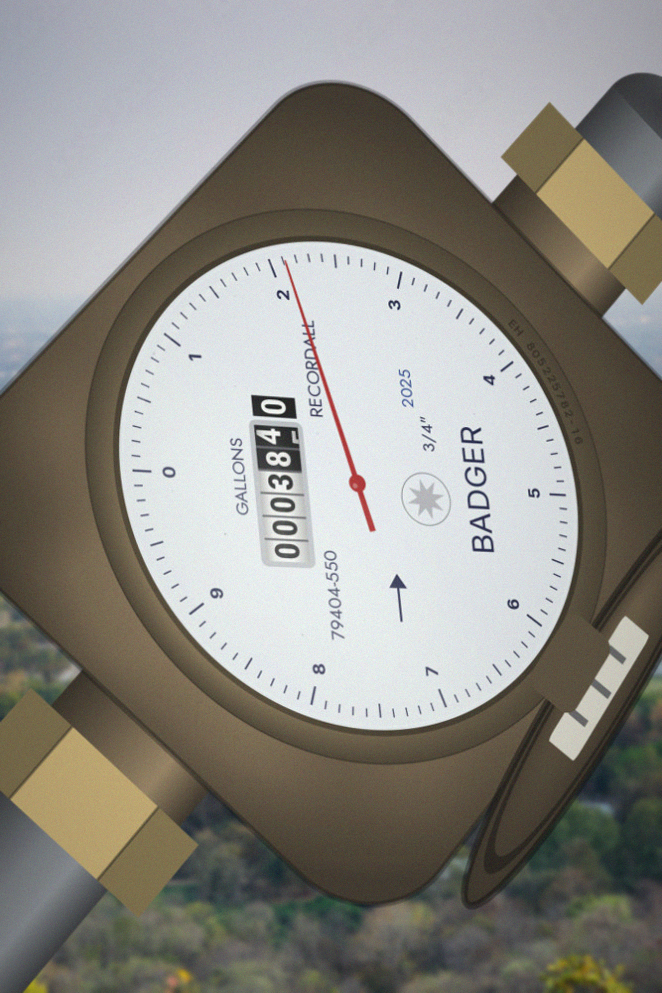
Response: gal 3842.1
